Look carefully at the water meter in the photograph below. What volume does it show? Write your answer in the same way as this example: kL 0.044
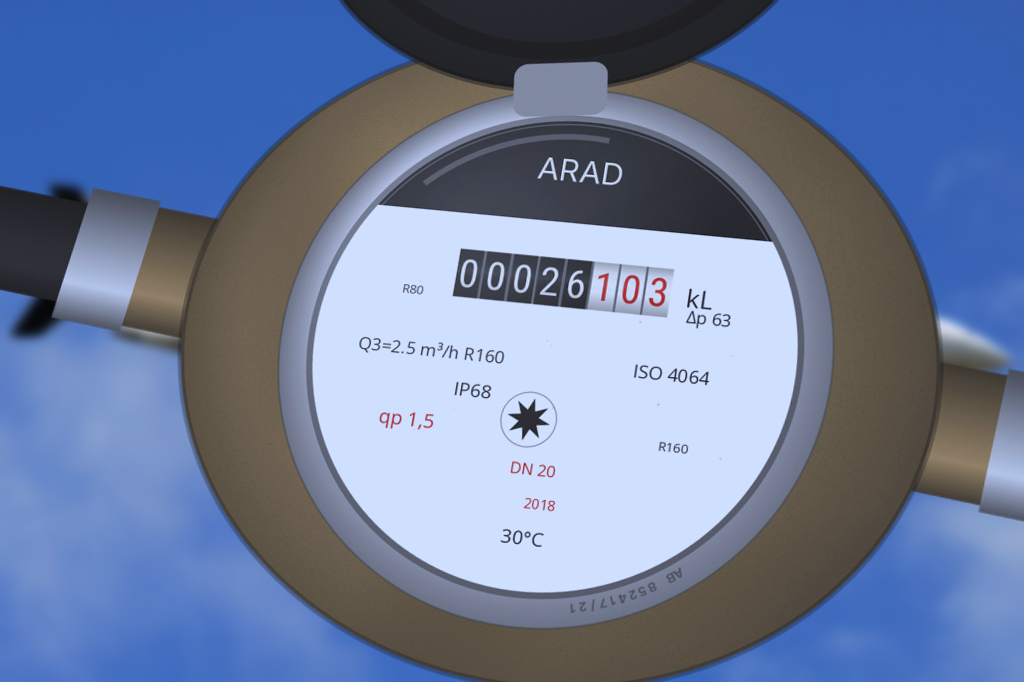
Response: kL 26.103
